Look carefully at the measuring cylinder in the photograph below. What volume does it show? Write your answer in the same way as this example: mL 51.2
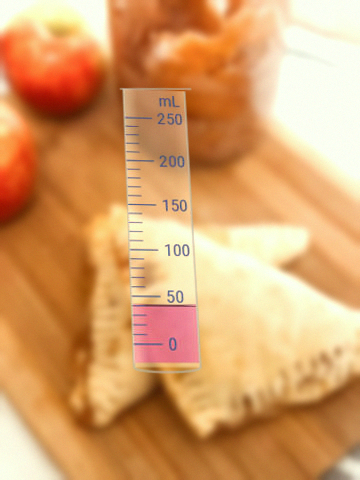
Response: mL 40
